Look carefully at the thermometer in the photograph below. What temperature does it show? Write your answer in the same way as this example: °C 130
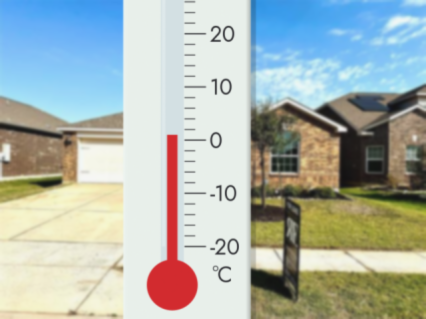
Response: °C 1
